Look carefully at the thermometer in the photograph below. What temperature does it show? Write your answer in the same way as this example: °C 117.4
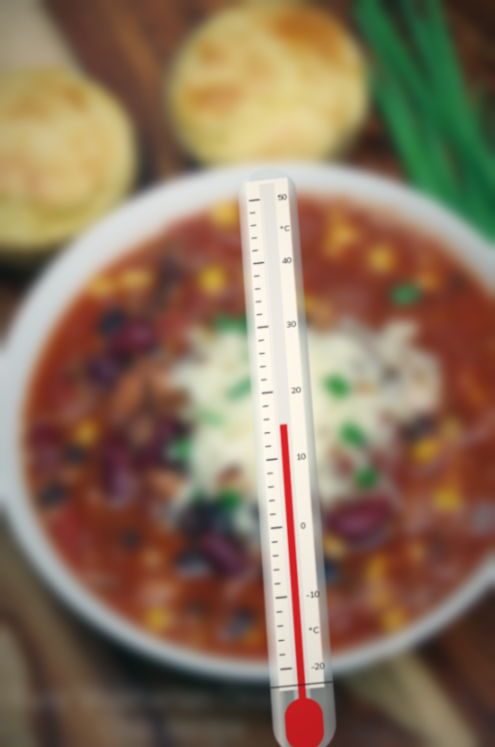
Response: °C 15
